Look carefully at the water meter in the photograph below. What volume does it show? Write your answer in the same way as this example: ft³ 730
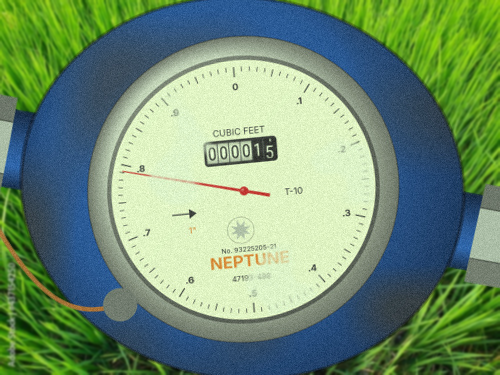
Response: ft³ 14.79
